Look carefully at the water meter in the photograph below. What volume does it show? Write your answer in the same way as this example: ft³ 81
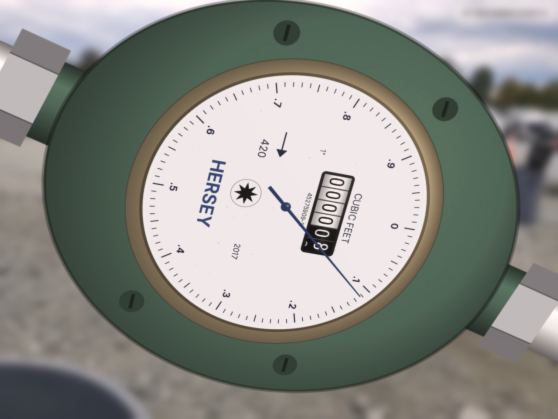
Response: ft³ 8.11
